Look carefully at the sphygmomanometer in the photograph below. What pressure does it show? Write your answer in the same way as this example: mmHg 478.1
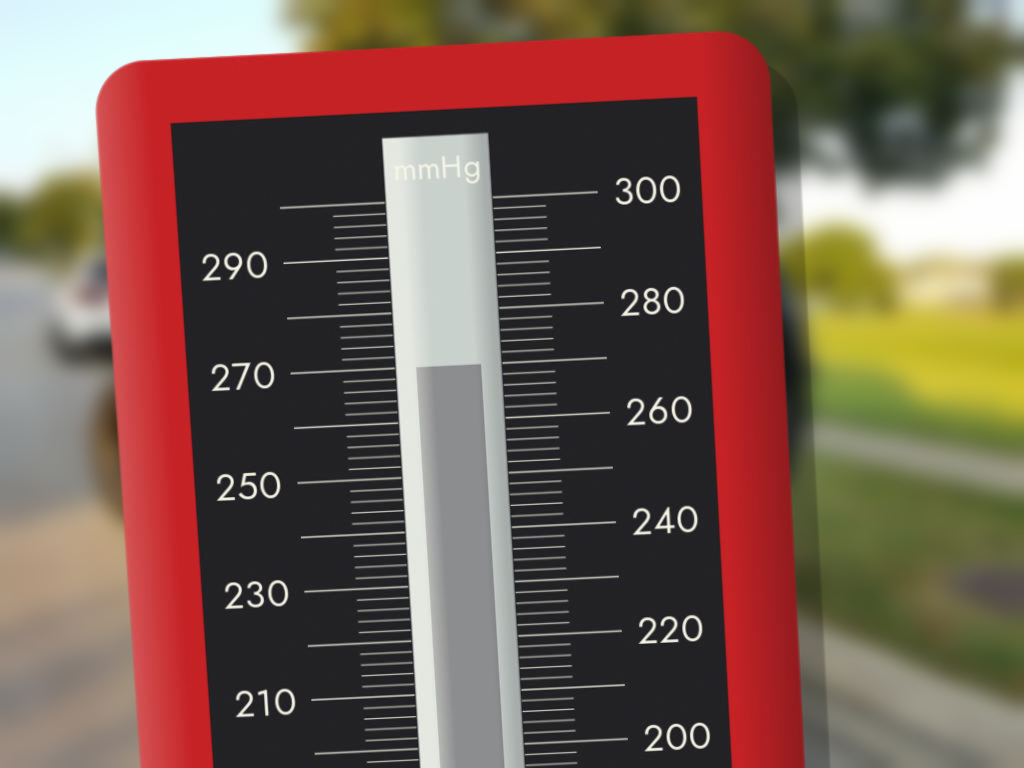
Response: mmHg 270
